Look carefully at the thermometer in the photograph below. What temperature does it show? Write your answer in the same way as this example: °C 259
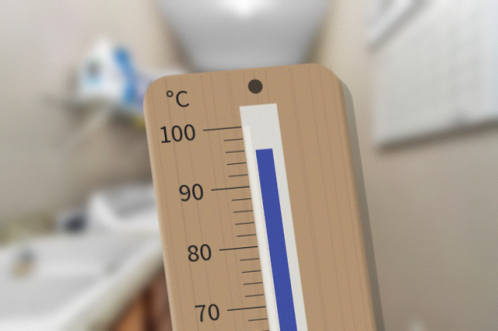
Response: °C 96
